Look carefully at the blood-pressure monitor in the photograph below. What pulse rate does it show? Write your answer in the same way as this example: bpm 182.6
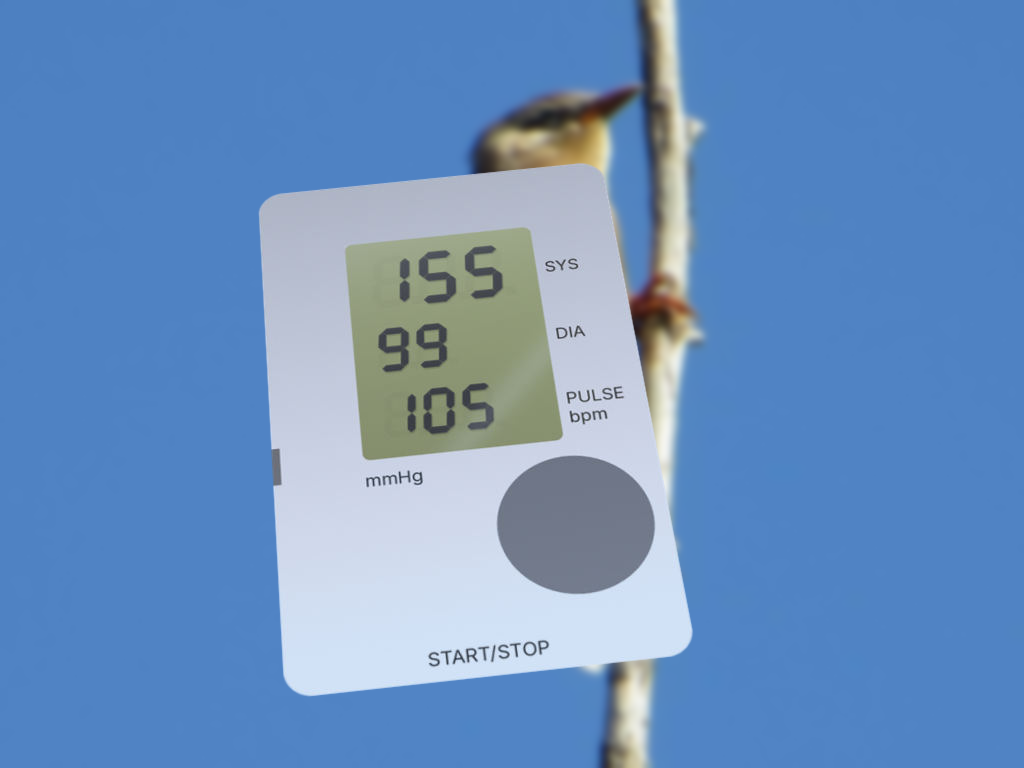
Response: bpm 105
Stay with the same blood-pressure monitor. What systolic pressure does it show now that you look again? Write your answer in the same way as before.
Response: mmHg 155
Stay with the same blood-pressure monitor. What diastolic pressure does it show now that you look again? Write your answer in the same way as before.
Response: mmHg 99
